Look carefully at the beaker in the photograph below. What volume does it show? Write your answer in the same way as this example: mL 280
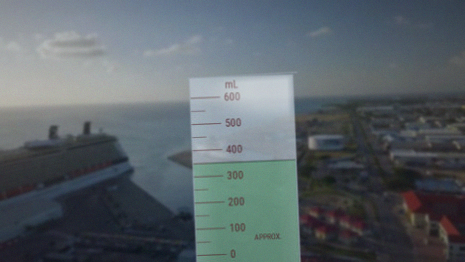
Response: mL 350
